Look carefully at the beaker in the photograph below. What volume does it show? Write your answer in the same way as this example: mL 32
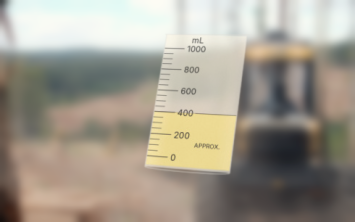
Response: mL 400
